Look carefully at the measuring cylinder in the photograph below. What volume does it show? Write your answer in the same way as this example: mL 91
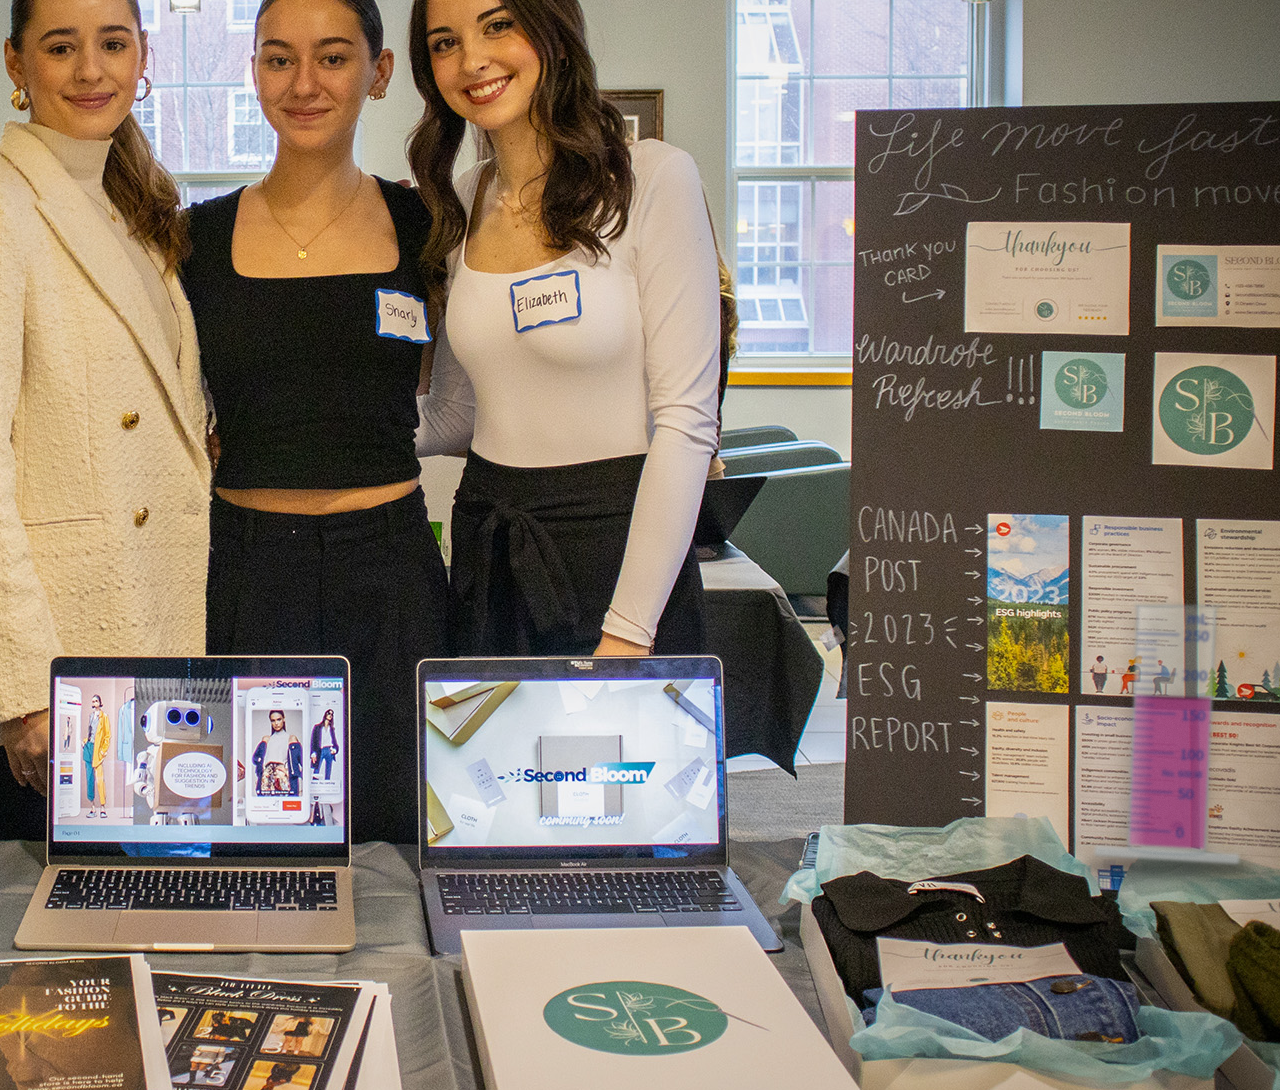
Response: mL 170
